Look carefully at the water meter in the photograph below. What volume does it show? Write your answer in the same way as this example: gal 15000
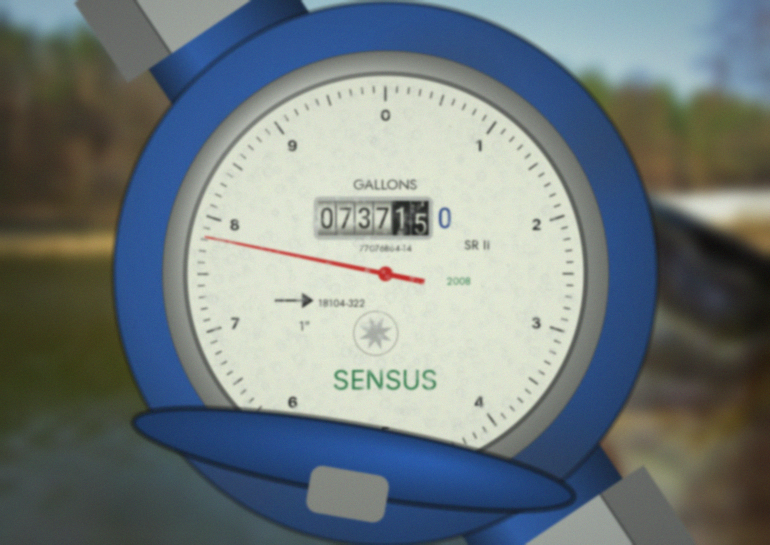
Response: gal 737147.8
